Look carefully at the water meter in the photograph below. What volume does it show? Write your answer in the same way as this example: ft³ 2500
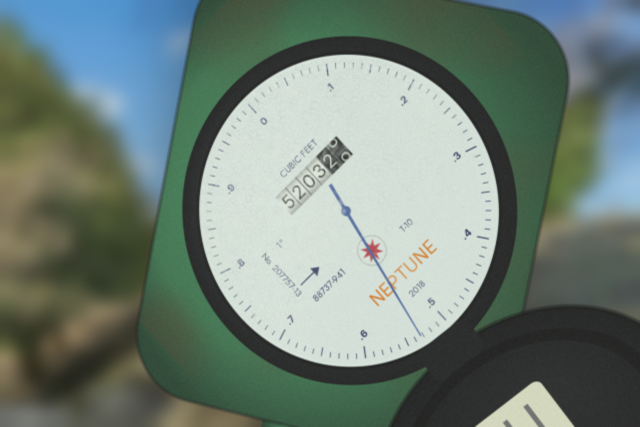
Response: ft³ 520328.53
